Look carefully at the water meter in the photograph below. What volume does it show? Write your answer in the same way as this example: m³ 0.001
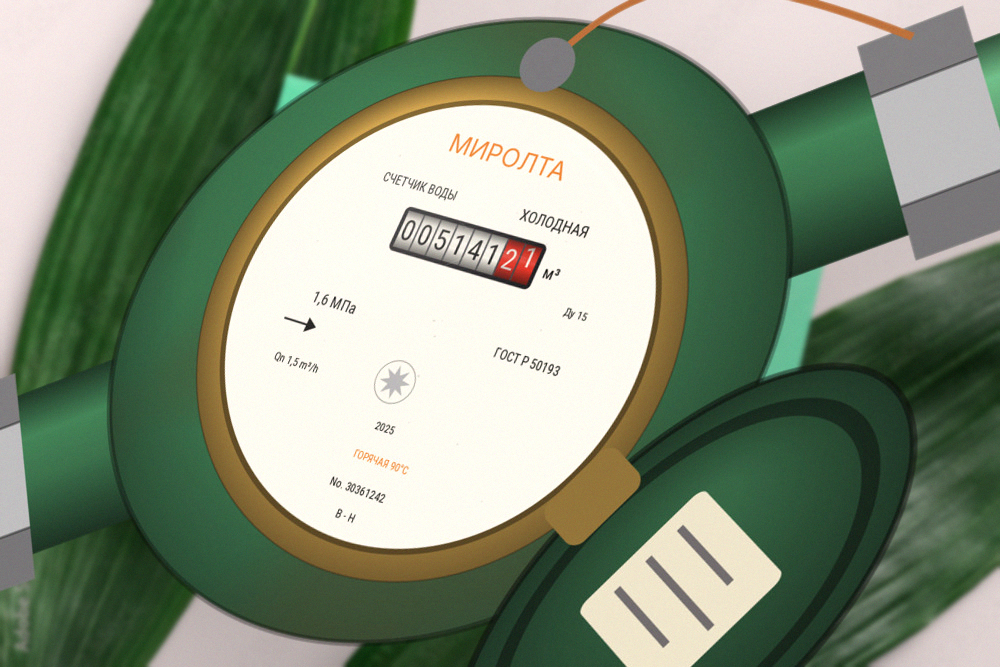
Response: m³ 5141.21
